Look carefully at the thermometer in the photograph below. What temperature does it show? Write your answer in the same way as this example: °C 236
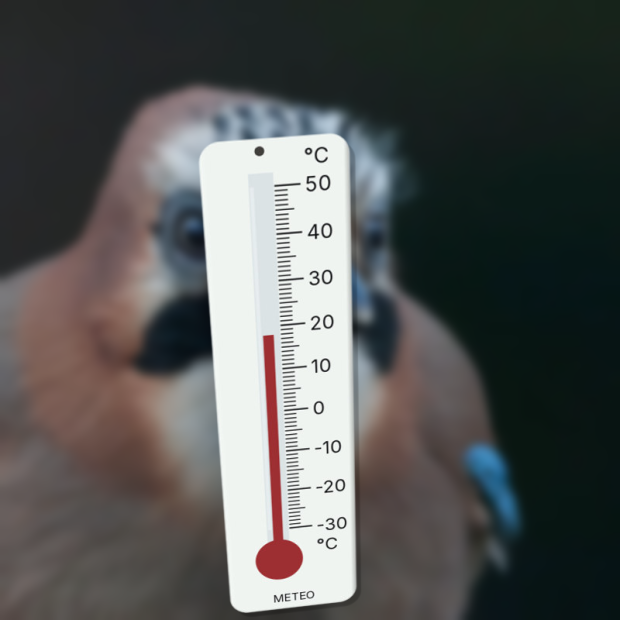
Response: °C 18
